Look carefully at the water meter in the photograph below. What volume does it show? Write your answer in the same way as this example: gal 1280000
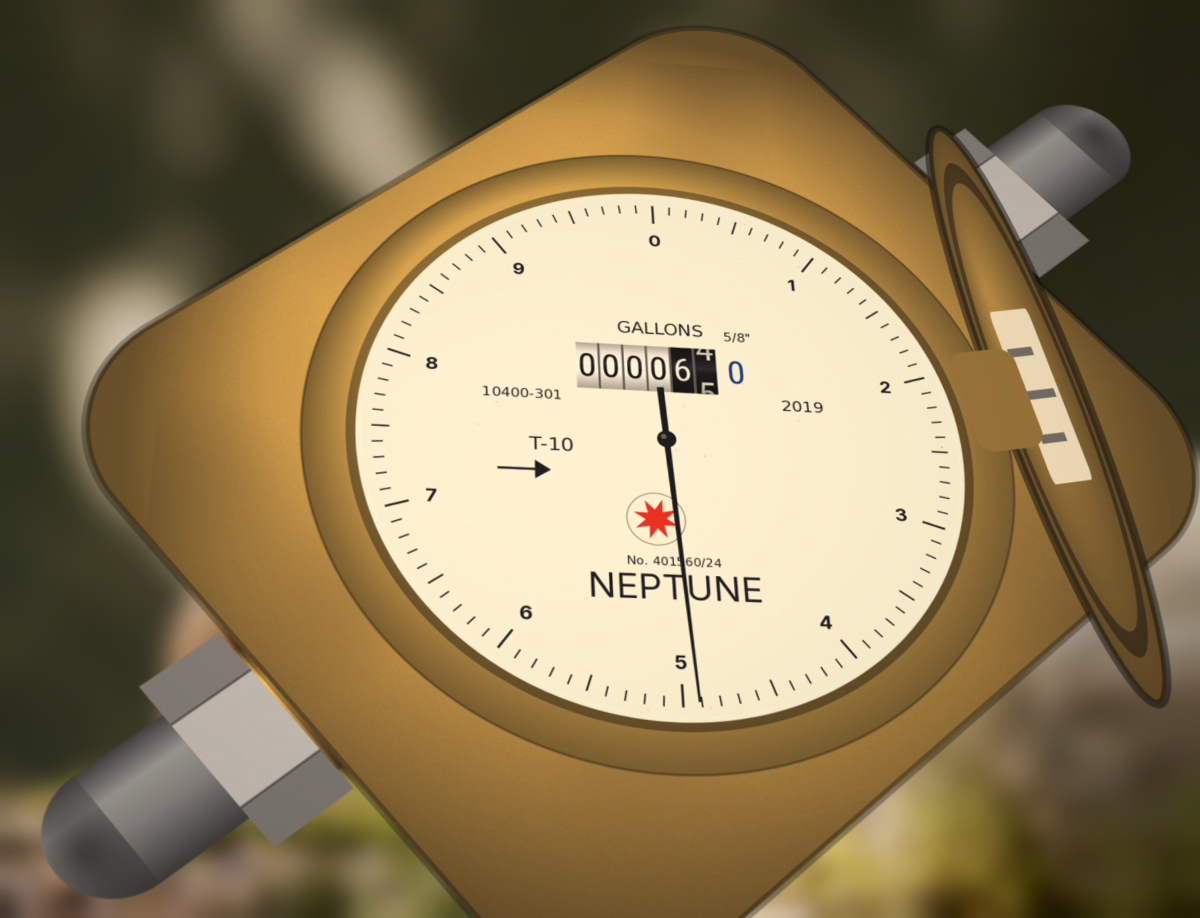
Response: gal 644.9
